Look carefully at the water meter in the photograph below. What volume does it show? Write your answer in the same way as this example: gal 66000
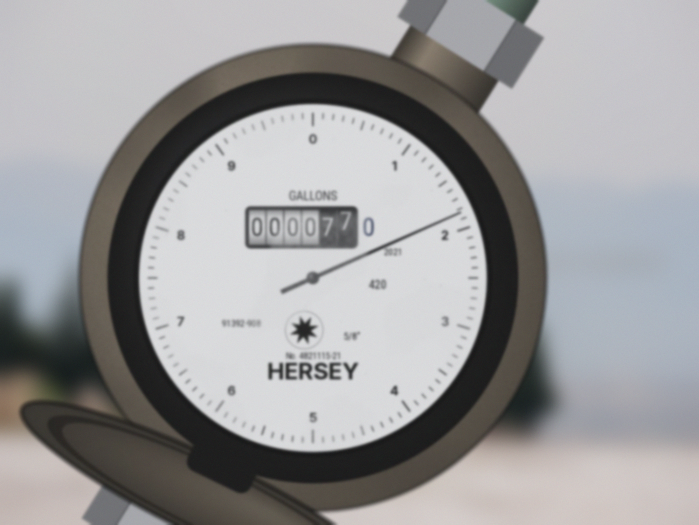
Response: gal 771.8
